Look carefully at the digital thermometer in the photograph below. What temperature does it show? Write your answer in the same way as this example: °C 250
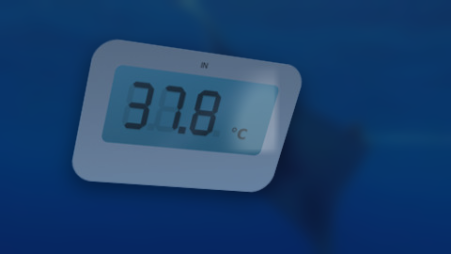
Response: °C 37.8
